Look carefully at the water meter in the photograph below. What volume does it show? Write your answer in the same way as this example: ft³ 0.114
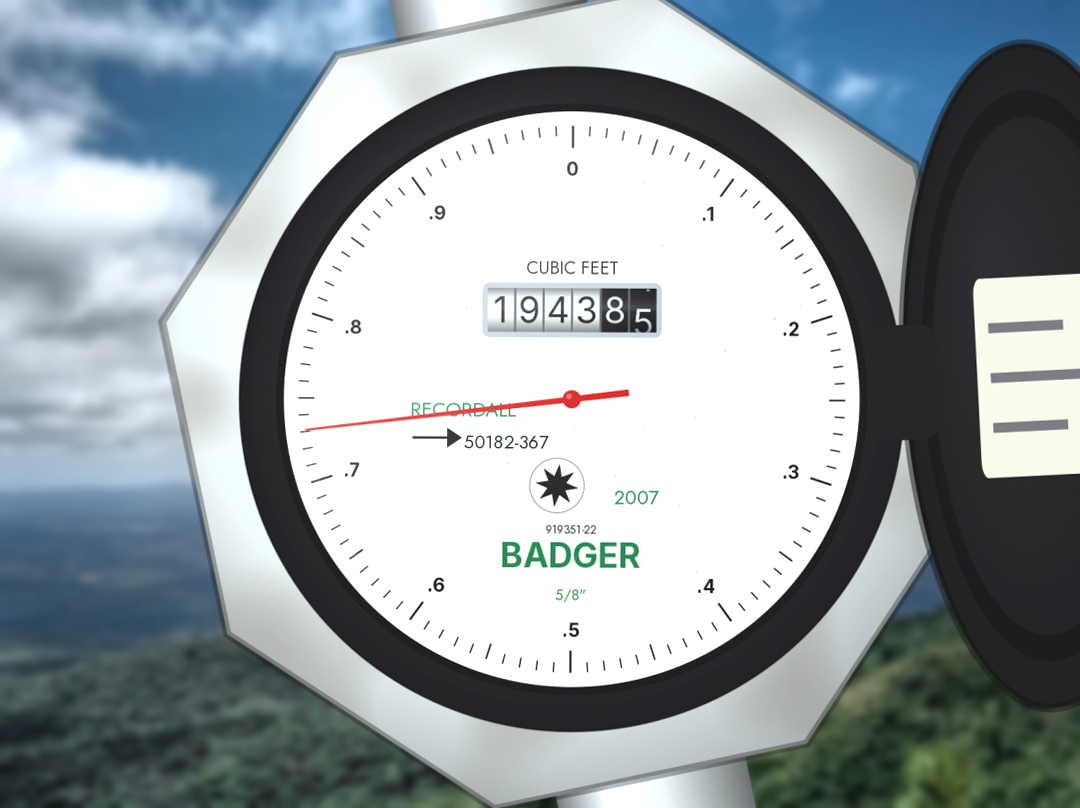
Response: ft³ 194384.73
